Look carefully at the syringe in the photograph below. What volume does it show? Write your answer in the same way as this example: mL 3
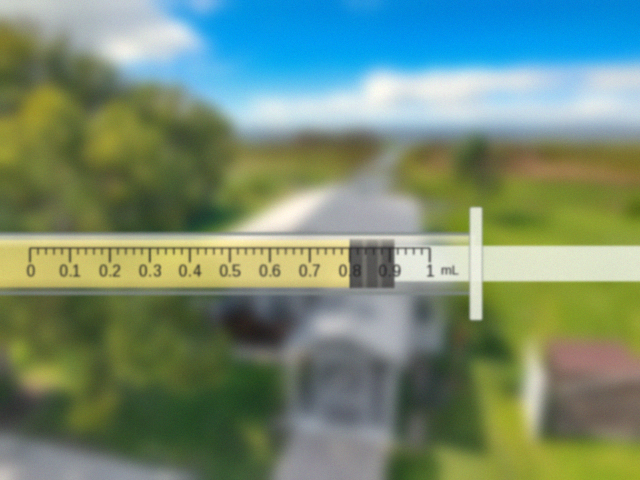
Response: mL 0.8
